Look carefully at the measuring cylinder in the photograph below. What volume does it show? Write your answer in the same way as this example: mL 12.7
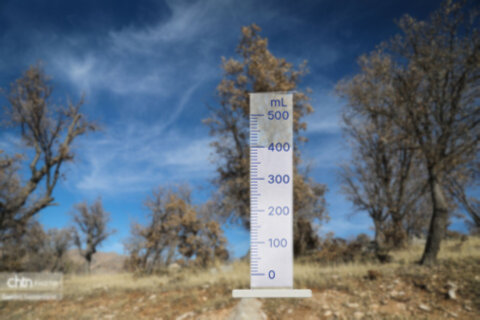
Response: mL 400
